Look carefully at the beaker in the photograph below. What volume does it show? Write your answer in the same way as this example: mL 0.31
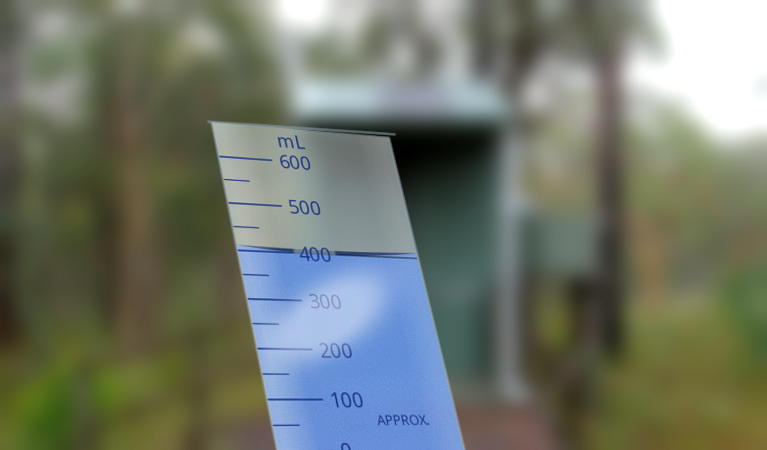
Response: mL 400
